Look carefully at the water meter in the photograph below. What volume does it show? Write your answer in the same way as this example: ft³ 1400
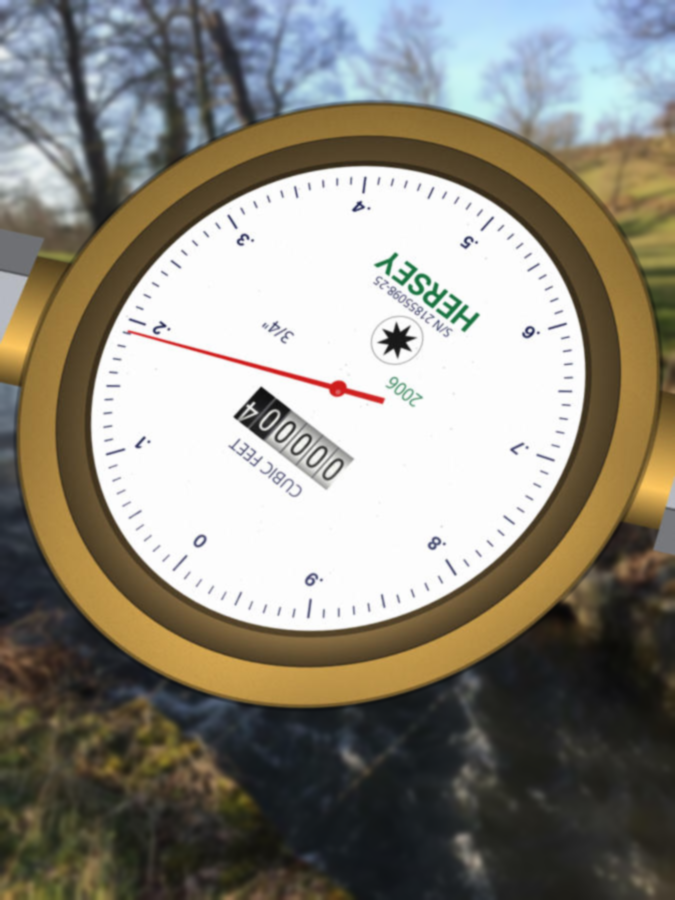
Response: ft³ 4.19
